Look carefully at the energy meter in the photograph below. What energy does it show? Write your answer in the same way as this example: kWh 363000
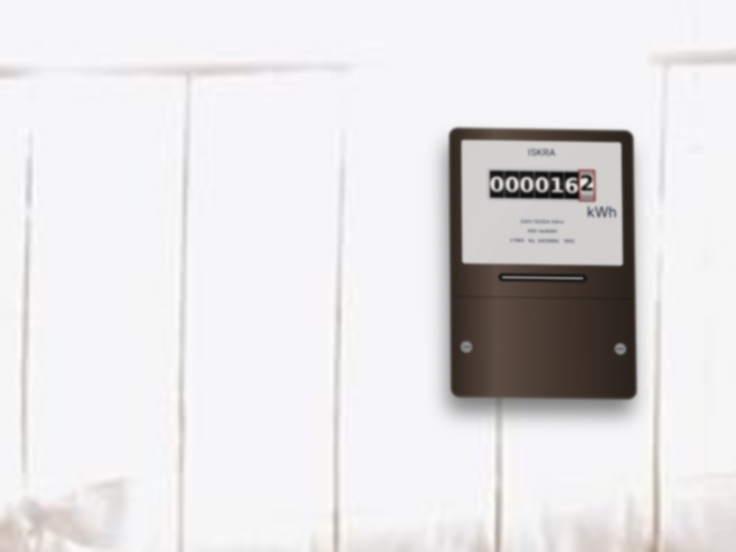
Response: kWh 16.2
